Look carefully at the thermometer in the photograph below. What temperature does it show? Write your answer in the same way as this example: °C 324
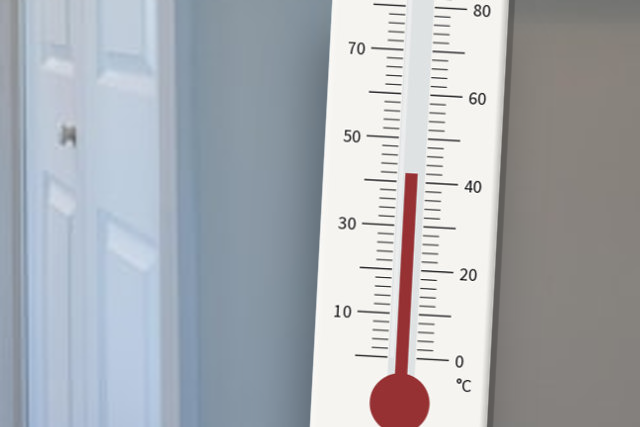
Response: °C 42
